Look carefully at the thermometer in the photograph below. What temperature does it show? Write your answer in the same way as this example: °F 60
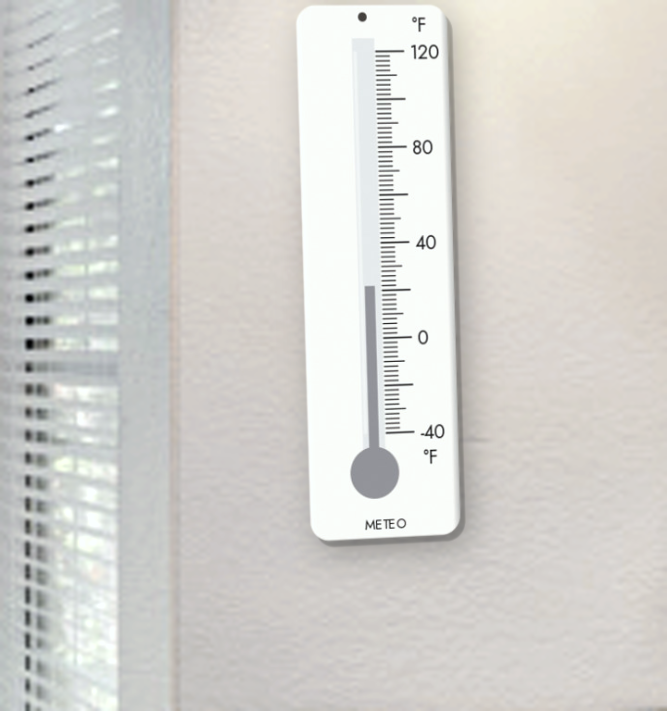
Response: °F 22
